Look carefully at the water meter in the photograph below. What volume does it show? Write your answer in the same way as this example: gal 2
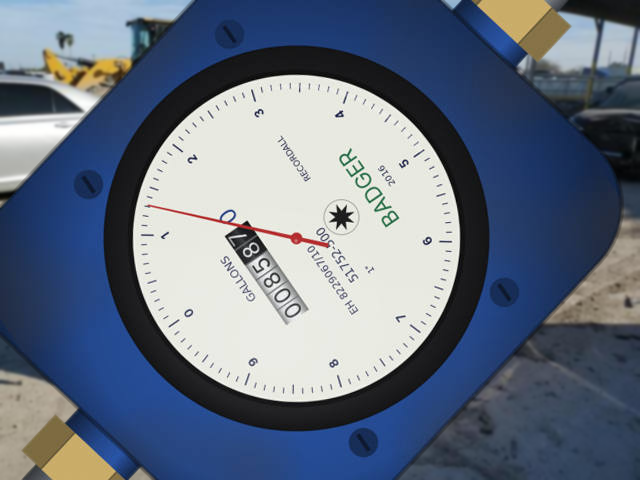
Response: gal 85871.3
